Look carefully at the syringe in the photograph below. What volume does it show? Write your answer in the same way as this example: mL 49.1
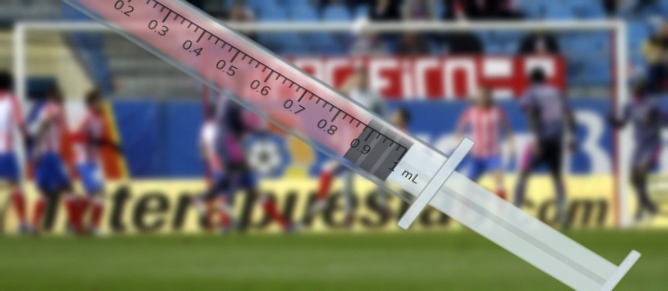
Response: mL 0.88
